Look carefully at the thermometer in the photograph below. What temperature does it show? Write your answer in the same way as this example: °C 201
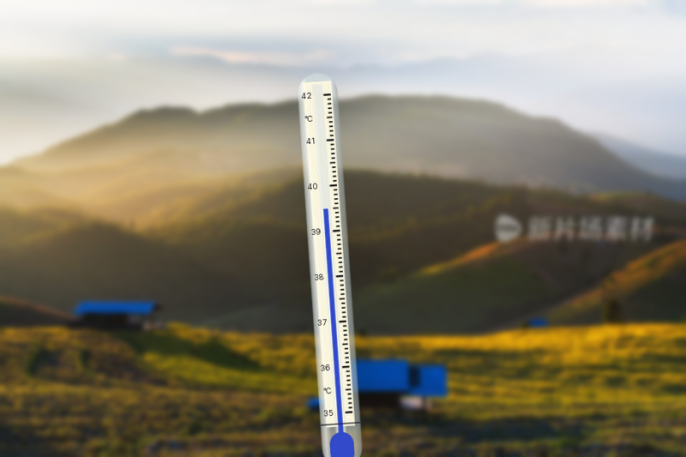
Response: °C 39.5
